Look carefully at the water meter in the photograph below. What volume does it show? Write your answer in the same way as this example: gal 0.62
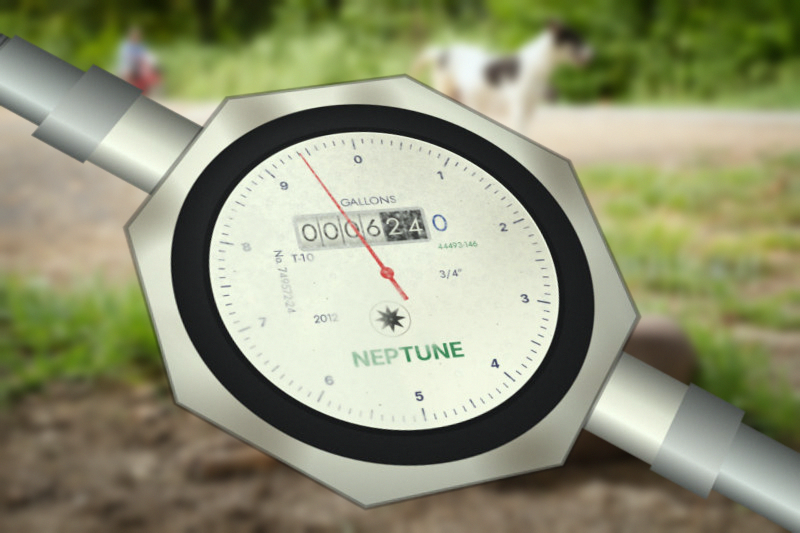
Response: gal 6239.4
